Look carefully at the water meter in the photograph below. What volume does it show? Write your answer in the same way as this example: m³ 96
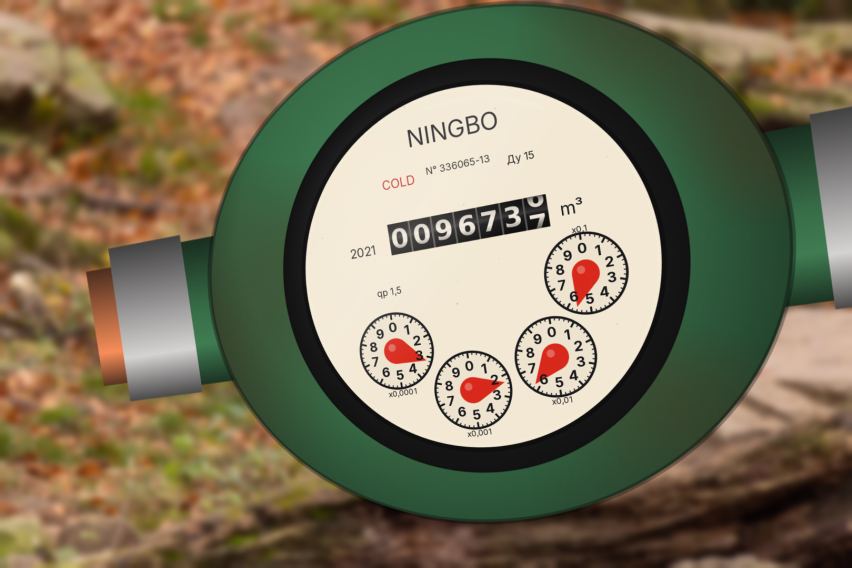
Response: m³ 96736.5623
